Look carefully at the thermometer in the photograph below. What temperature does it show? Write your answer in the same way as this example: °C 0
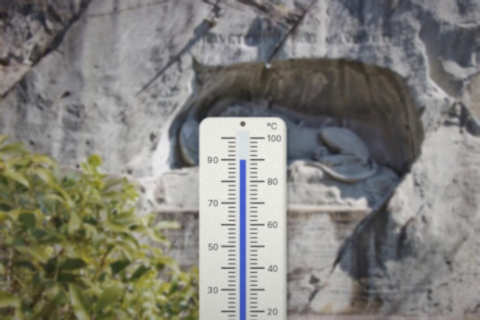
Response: °C 90
